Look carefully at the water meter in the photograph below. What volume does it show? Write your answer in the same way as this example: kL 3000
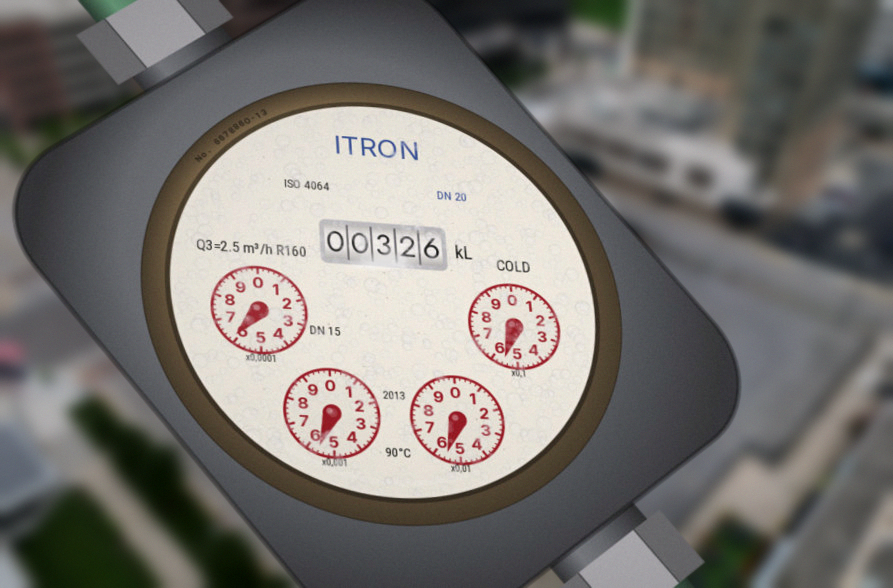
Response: kL 326.5556
